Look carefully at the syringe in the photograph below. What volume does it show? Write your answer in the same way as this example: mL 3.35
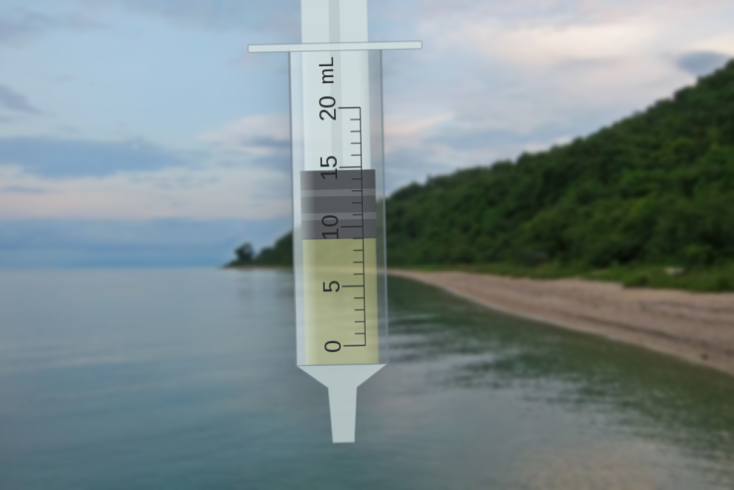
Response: mL 9
